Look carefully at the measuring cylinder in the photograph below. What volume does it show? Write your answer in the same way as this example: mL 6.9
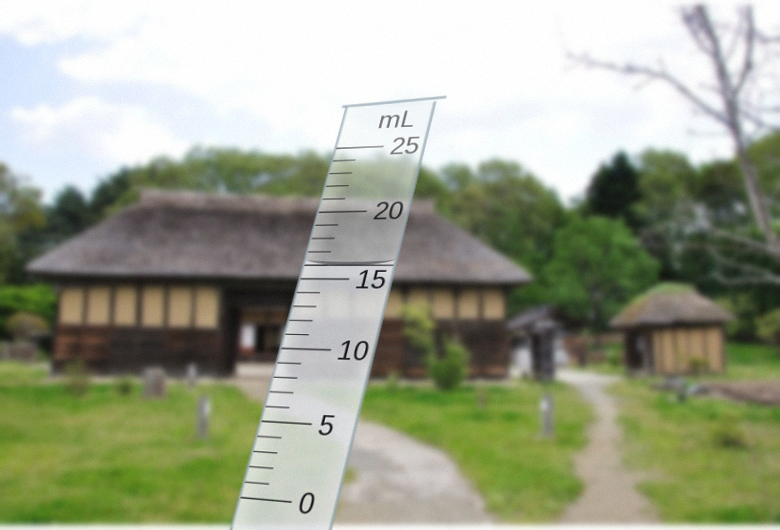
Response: mL 16
